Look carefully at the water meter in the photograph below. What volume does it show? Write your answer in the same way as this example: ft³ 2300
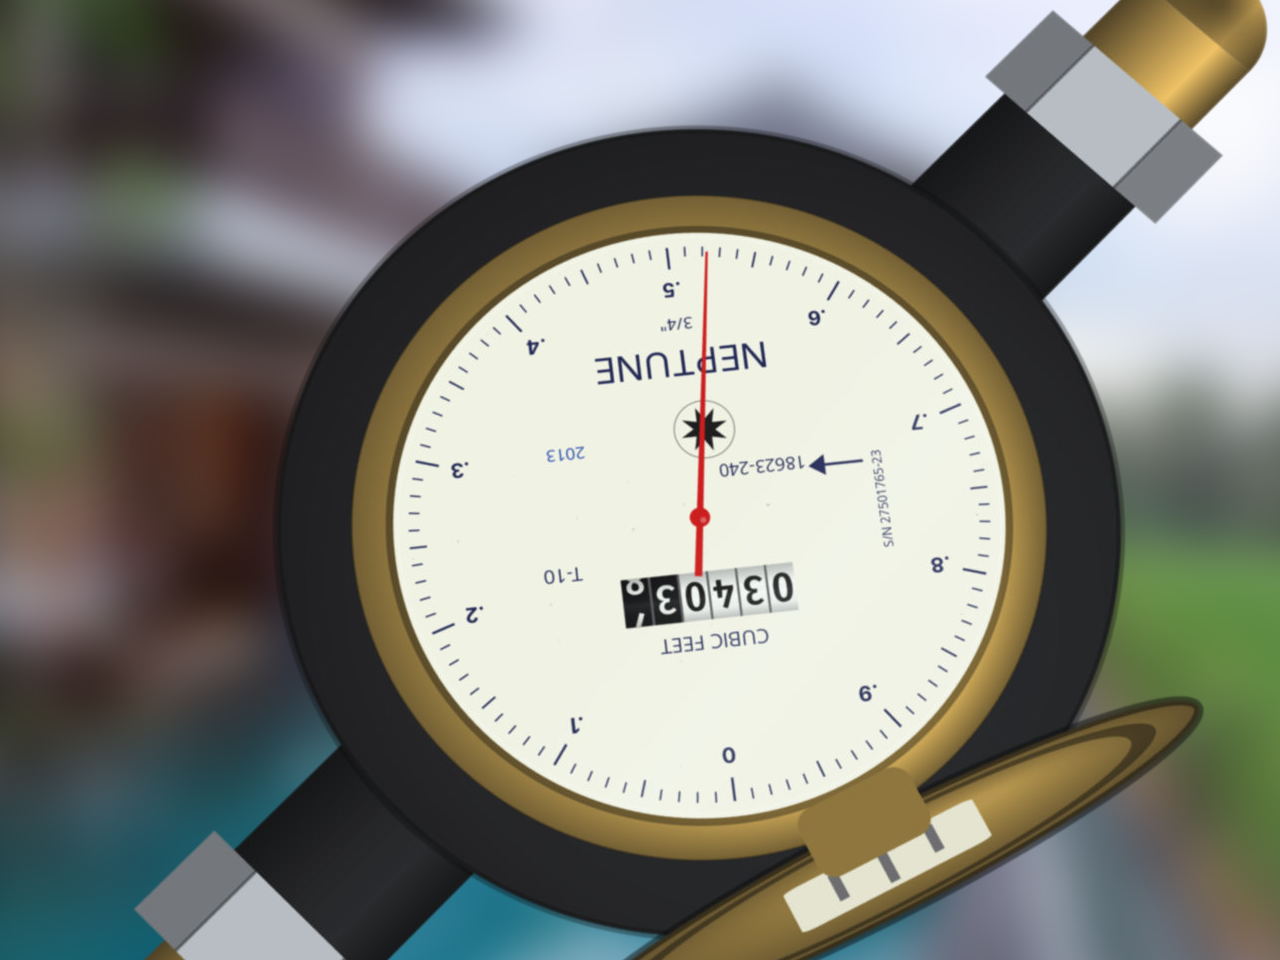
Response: ft³ 34037.52
